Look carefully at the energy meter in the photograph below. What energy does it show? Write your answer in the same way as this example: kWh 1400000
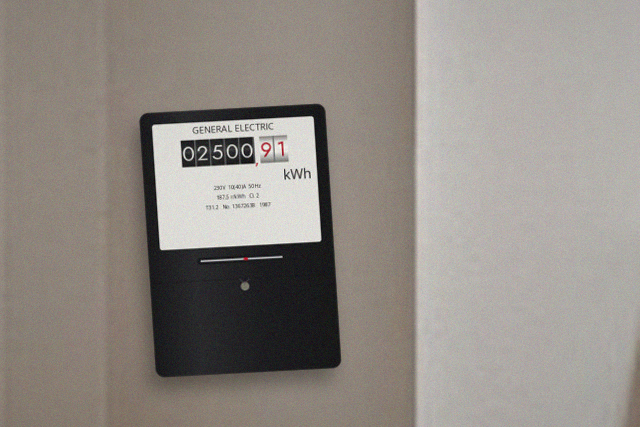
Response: kWh 2500.91
